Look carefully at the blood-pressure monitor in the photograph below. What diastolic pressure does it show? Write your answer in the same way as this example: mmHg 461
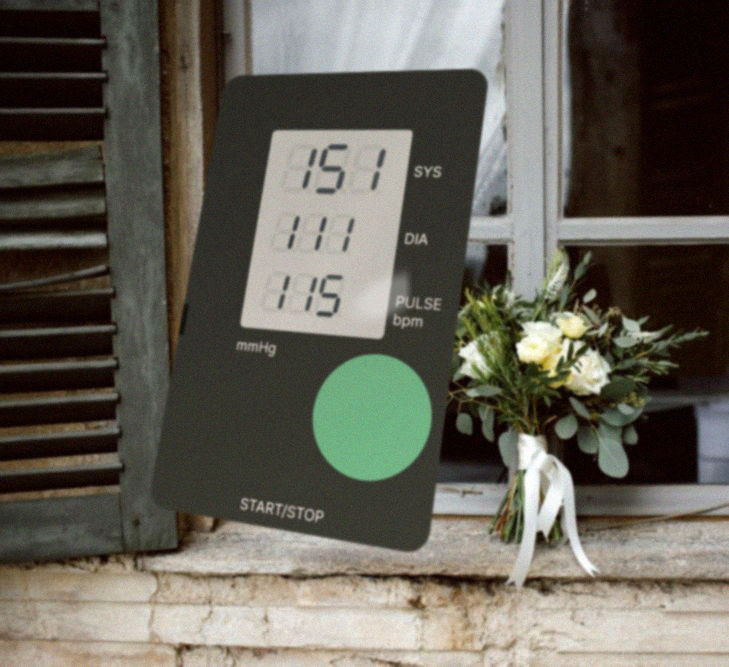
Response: mmHg 111
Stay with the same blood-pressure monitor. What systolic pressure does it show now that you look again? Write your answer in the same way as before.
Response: mmHg 151
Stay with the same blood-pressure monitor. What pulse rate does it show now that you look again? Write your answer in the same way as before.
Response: bpm 115
